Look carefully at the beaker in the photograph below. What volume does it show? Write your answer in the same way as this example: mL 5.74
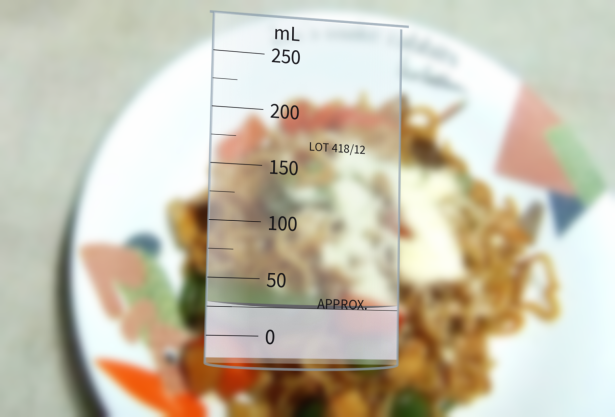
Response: mL 25
